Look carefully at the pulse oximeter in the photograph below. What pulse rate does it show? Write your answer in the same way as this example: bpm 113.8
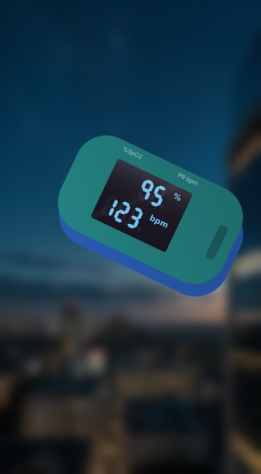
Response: bpm 123
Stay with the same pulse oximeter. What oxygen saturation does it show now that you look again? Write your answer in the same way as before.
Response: % 95
